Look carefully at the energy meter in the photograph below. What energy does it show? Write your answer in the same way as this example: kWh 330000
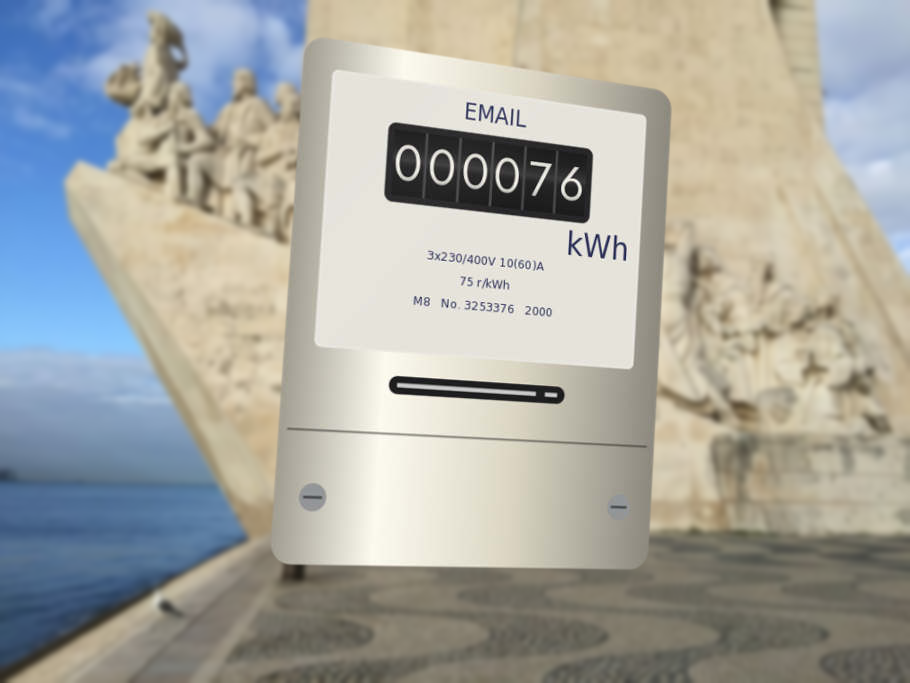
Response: kWh 76
